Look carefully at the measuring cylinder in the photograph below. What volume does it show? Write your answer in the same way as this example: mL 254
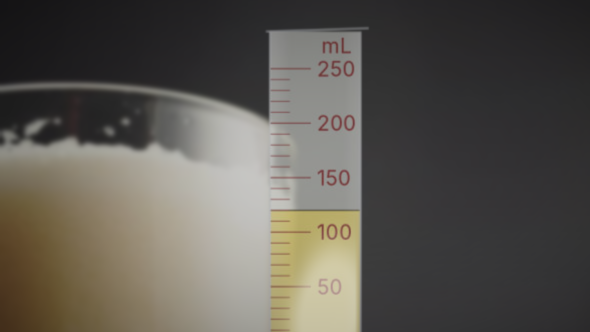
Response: mL 120
